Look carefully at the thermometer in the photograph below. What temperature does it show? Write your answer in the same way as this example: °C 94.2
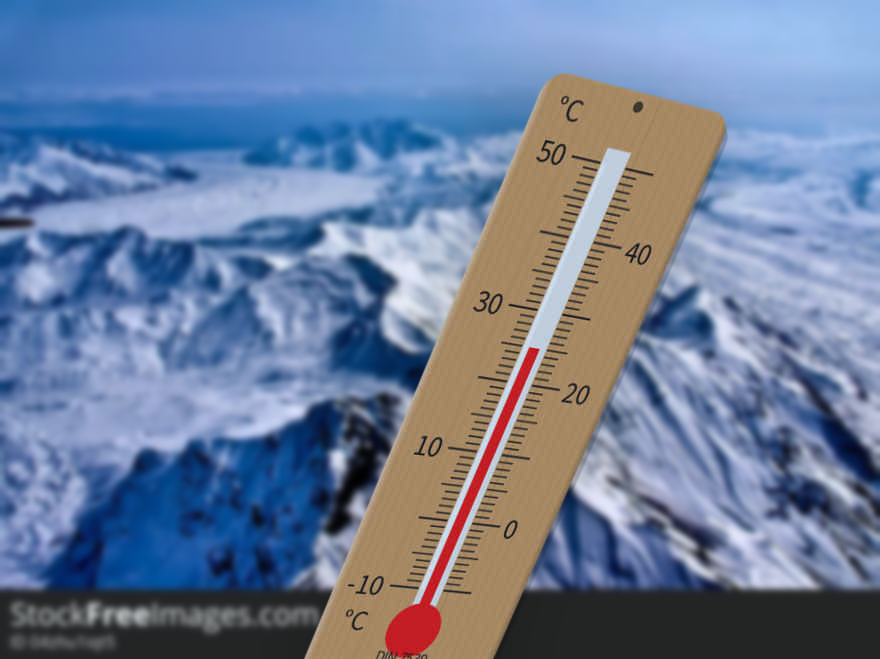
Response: °C 25
